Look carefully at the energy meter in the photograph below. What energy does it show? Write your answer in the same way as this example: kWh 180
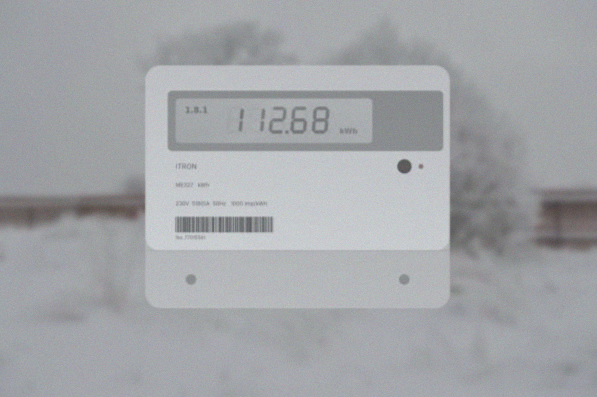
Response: kWh 112.68
